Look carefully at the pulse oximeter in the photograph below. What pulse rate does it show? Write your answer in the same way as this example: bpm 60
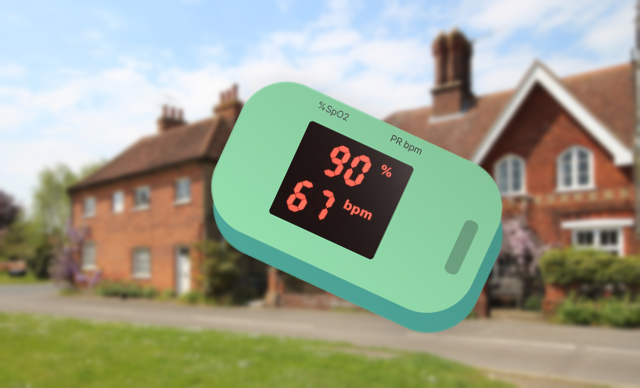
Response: bpm 67
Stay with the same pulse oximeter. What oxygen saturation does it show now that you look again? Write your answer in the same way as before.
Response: % 90
